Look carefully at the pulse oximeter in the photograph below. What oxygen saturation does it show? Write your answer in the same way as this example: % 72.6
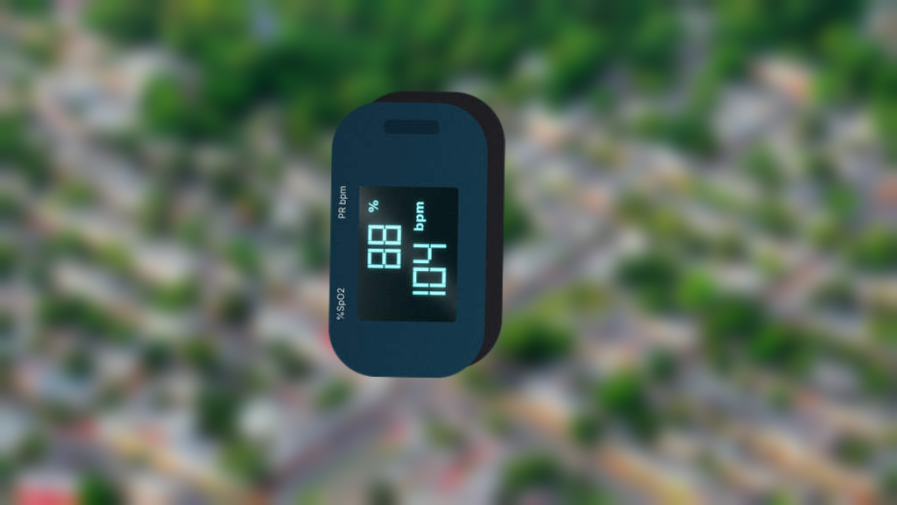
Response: % 88
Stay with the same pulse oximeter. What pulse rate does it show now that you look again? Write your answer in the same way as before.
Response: bpm 104
